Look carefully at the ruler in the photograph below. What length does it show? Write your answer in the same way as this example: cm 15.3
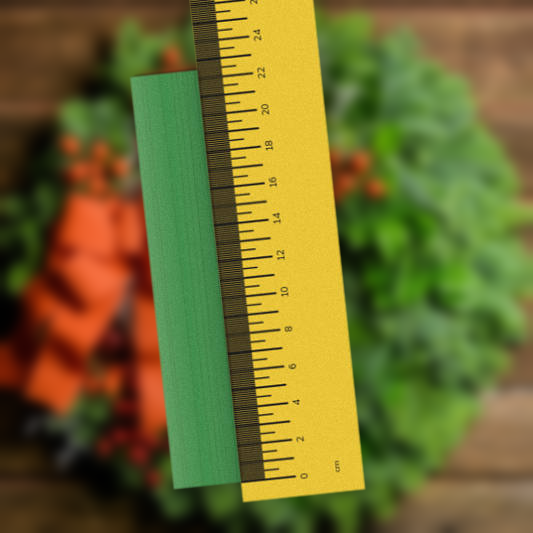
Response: cm 22.5
